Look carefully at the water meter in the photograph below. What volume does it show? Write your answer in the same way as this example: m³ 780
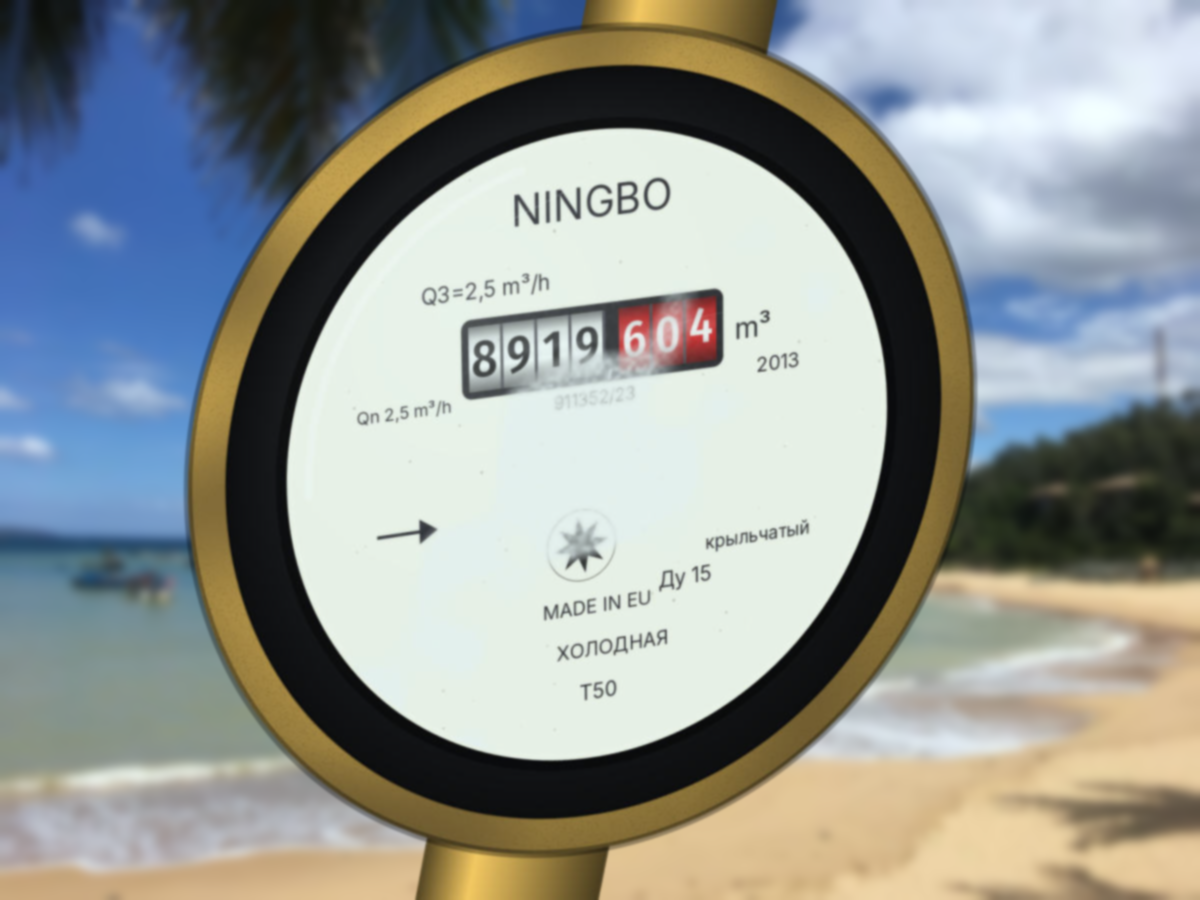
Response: m³ 8919.604
